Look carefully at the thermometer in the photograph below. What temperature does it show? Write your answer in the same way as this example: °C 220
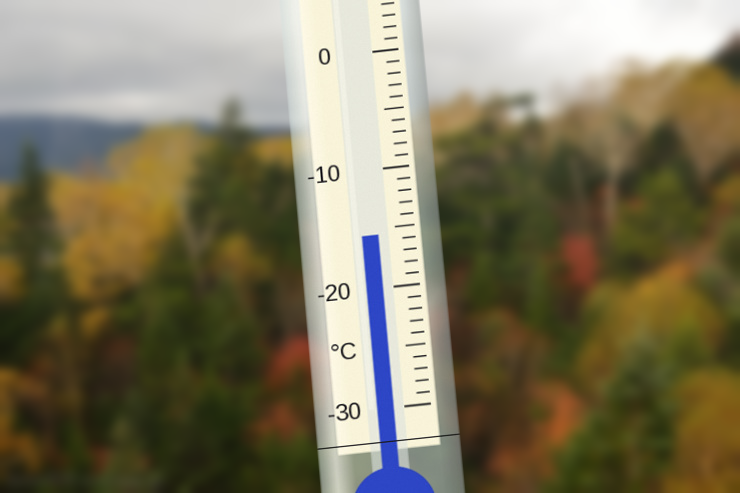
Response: °C -15.5
